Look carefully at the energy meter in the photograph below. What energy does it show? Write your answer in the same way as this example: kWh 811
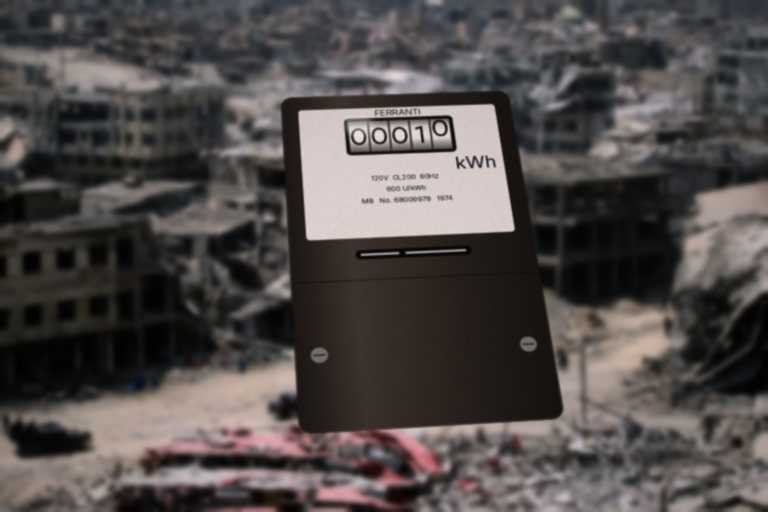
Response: kWh 10
